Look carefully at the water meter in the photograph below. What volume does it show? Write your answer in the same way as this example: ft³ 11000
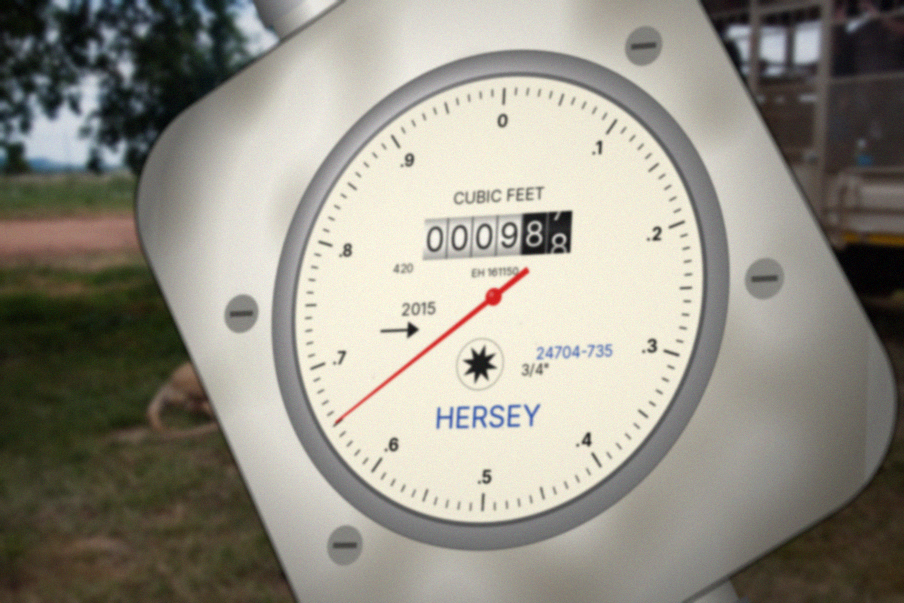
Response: ft³ 987.65
